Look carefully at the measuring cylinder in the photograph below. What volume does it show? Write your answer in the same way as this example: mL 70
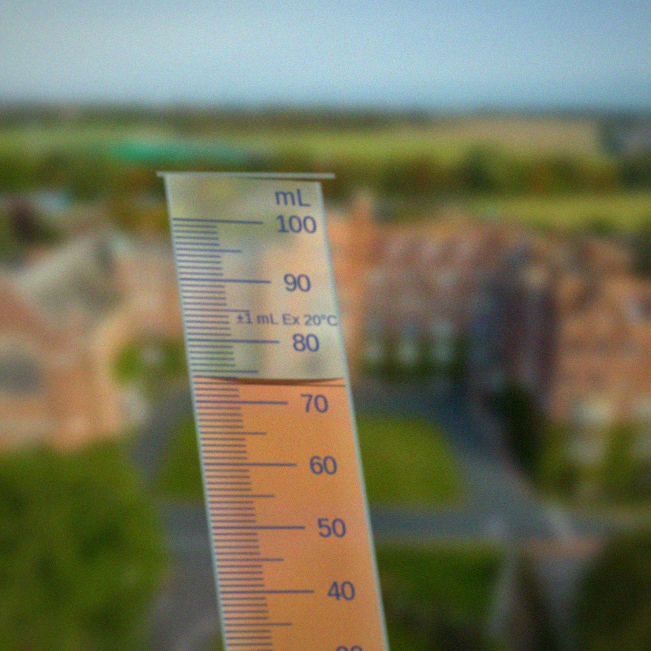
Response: mL 73
